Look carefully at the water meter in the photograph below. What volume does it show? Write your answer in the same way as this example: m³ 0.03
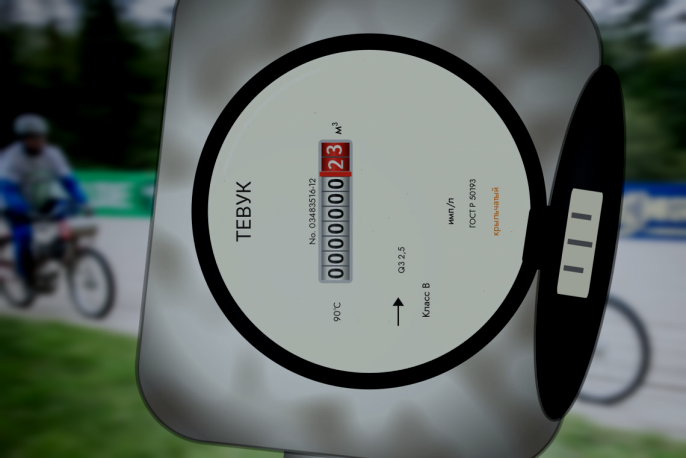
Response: m³ 0.23
